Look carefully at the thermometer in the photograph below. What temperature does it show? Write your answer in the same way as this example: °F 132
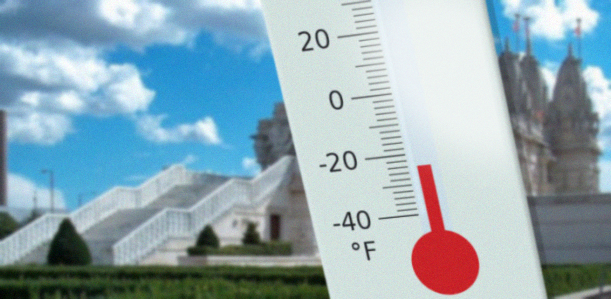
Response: °F -24
